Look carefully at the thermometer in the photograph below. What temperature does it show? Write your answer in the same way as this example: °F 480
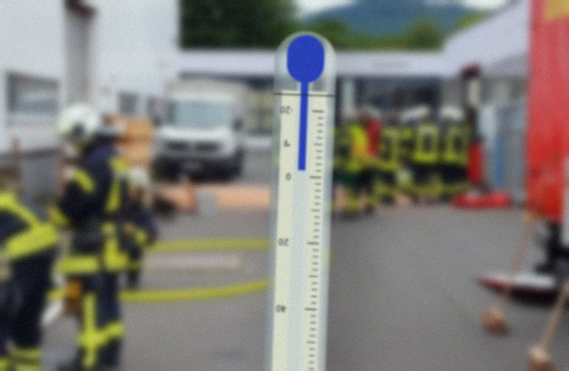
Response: °F -2
